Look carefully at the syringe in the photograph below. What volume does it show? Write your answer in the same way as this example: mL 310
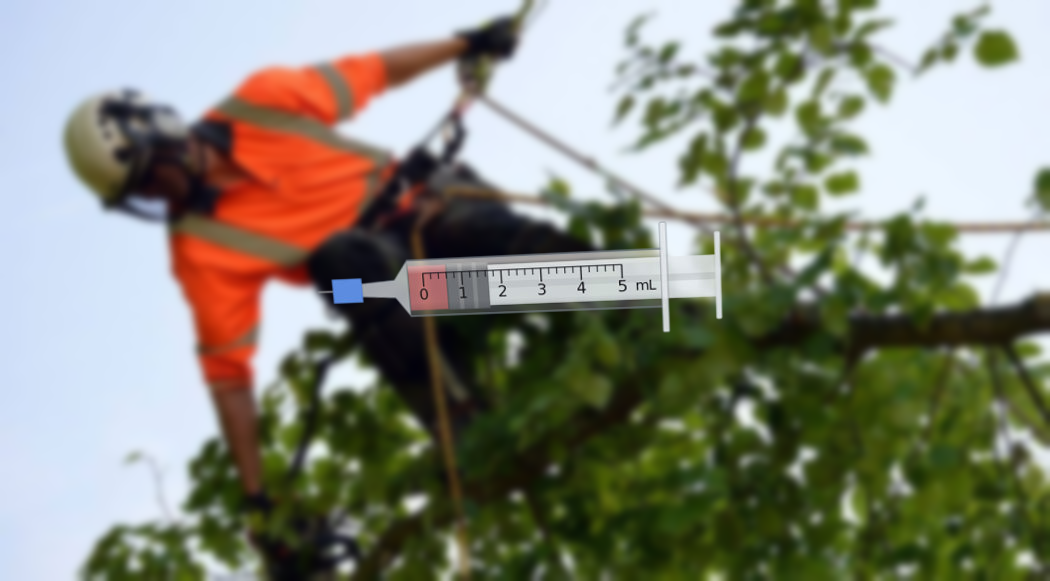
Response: mL 0.6
